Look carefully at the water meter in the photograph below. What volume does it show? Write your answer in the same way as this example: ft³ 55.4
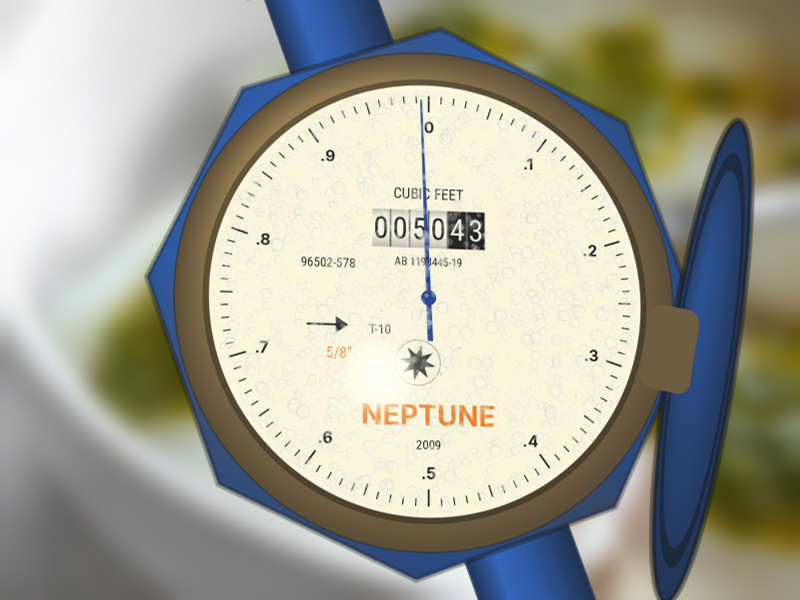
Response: ft³ 5042.99
